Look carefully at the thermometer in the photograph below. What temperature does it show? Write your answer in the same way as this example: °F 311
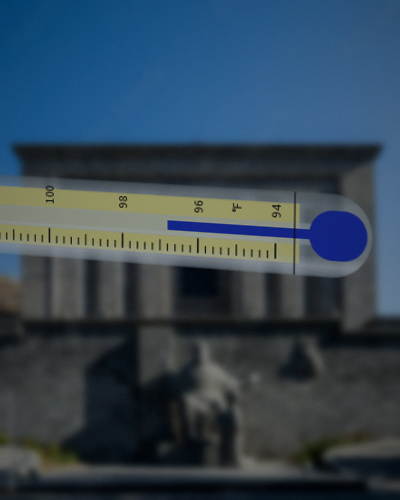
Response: °F 96.8
